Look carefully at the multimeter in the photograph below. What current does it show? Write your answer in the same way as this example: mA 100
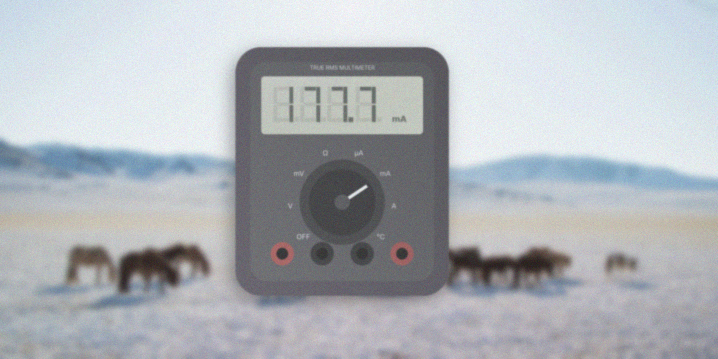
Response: mA 177.7
